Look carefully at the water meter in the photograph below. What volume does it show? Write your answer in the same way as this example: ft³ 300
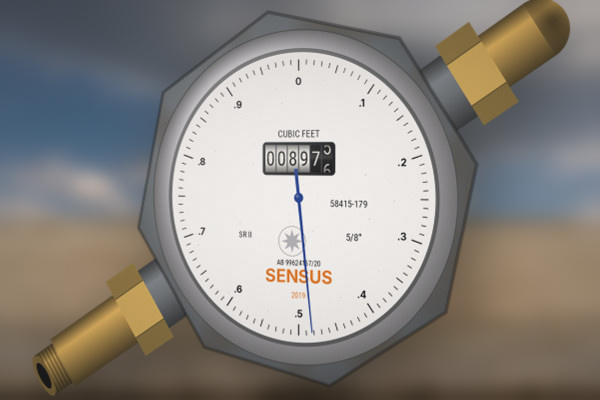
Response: ft³ 8975.48
